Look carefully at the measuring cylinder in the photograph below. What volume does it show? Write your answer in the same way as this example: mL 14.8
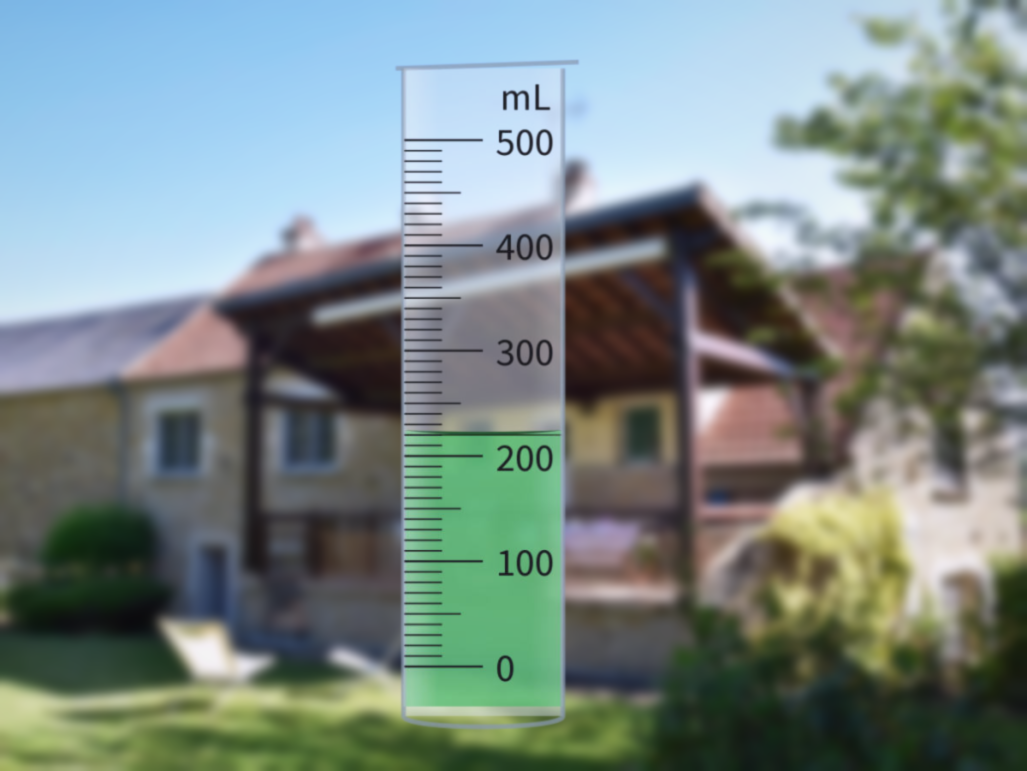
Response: mL 220
